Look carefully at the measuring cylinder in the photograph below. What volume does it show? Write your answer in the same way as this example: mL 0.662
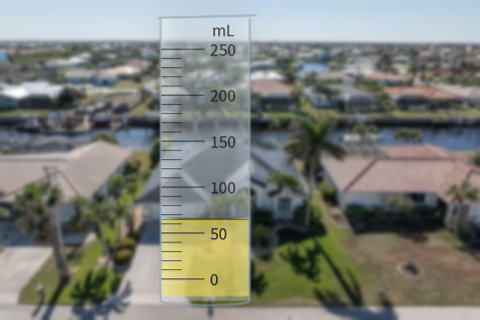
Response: mL 65
